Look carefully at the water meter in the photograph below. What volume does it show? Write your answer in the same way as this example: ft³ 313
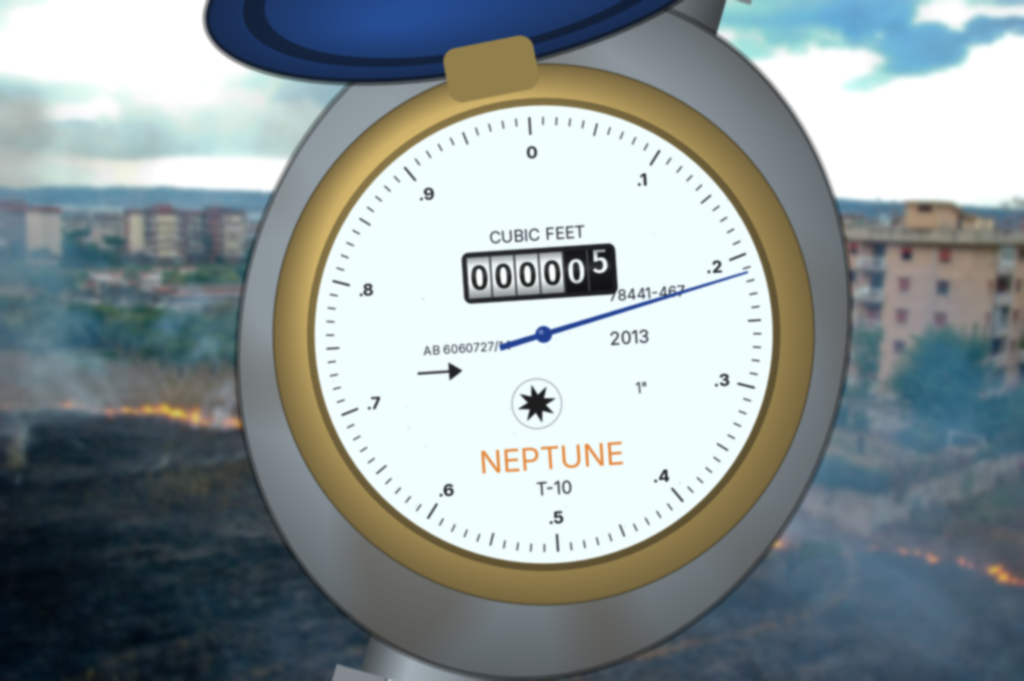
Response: ft³ 5.21
